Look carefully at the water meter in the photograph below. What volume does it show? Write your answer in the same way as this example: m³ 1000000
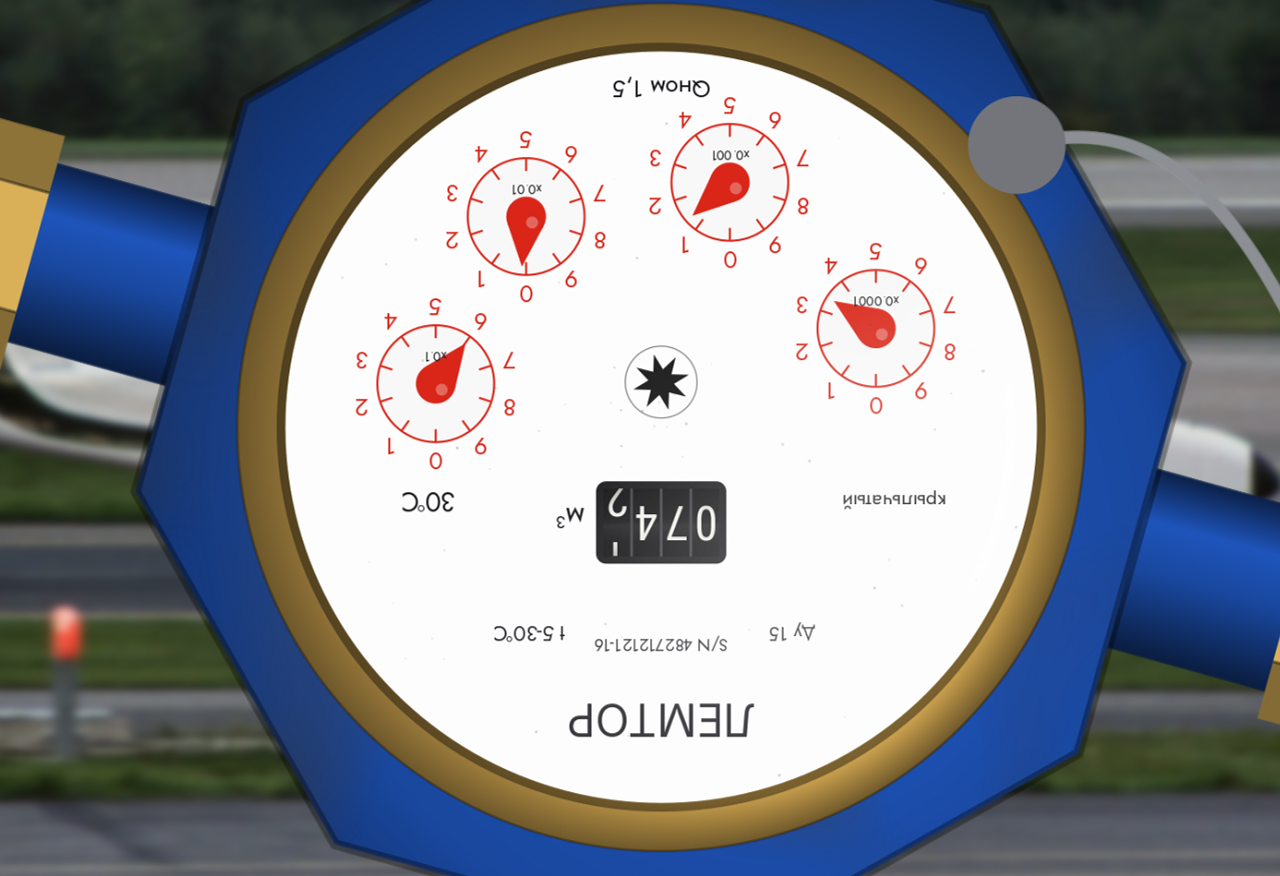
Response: m³ 741.6013
